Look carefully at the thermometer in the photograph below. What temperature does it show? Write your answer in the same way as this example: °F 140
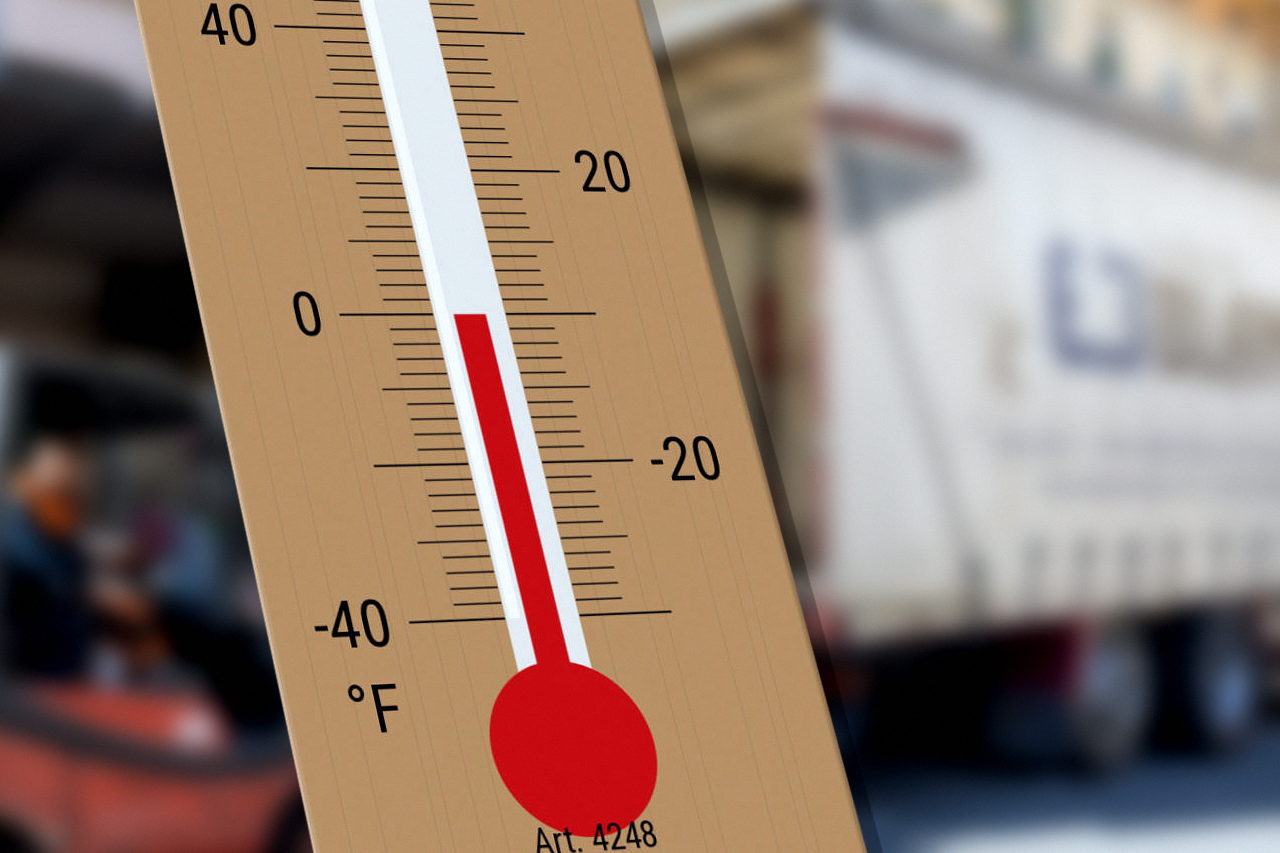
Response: °F 0
